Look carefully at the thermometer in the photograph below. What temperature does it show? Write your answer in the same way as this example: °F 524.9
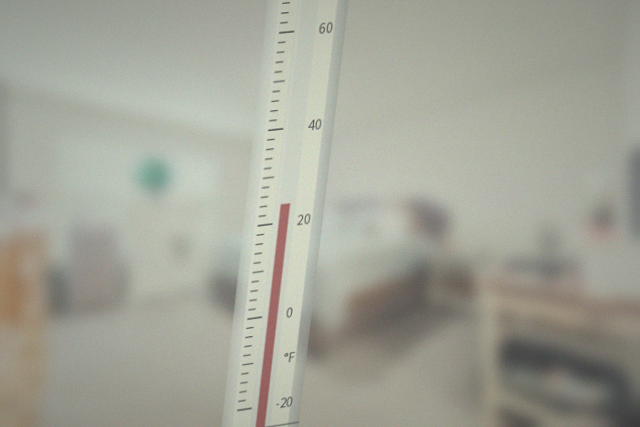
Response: °F 24
